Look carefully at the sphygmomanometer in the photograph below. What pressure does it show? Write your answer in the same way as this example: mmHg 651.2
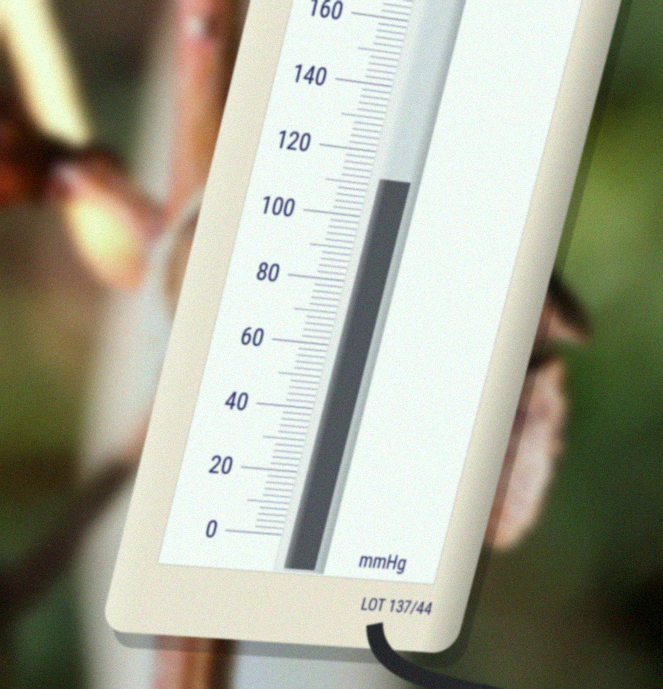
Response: mmHg 112
